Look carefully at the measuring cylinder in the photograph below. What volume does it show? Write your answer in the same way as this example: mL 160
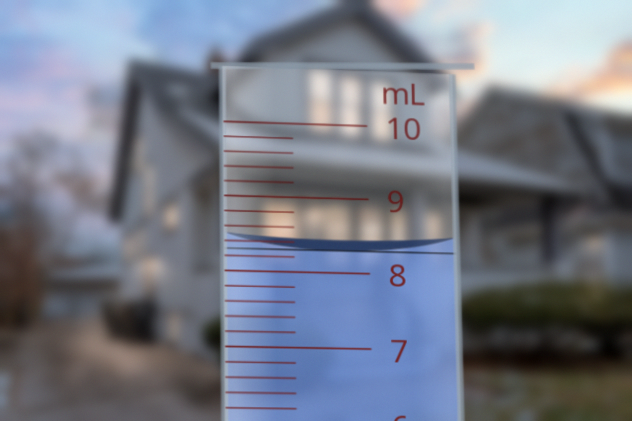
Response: mL 8.3
